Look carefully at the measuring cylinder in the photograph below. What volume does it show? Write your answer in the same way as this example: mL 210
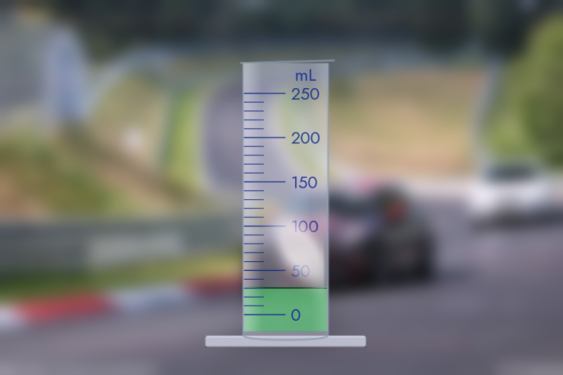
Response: mL 30
